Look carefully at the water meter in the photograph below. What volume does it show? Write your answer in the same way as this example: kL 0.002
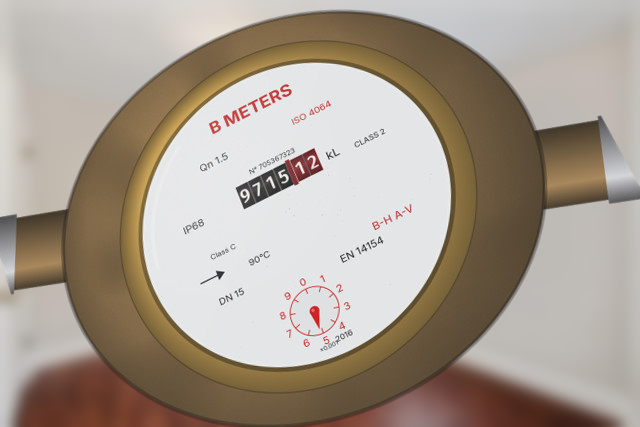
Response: kL 9715.125
